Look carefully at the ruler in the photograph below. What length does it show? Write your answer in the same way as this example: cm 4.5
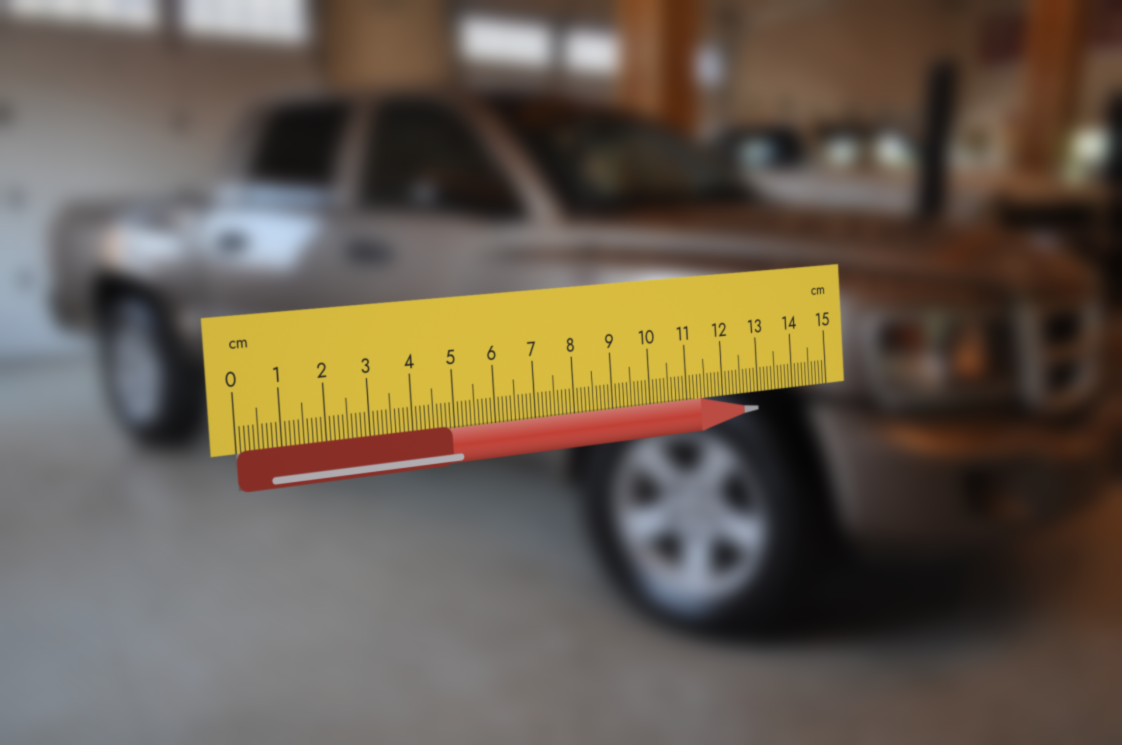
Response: cm 13
